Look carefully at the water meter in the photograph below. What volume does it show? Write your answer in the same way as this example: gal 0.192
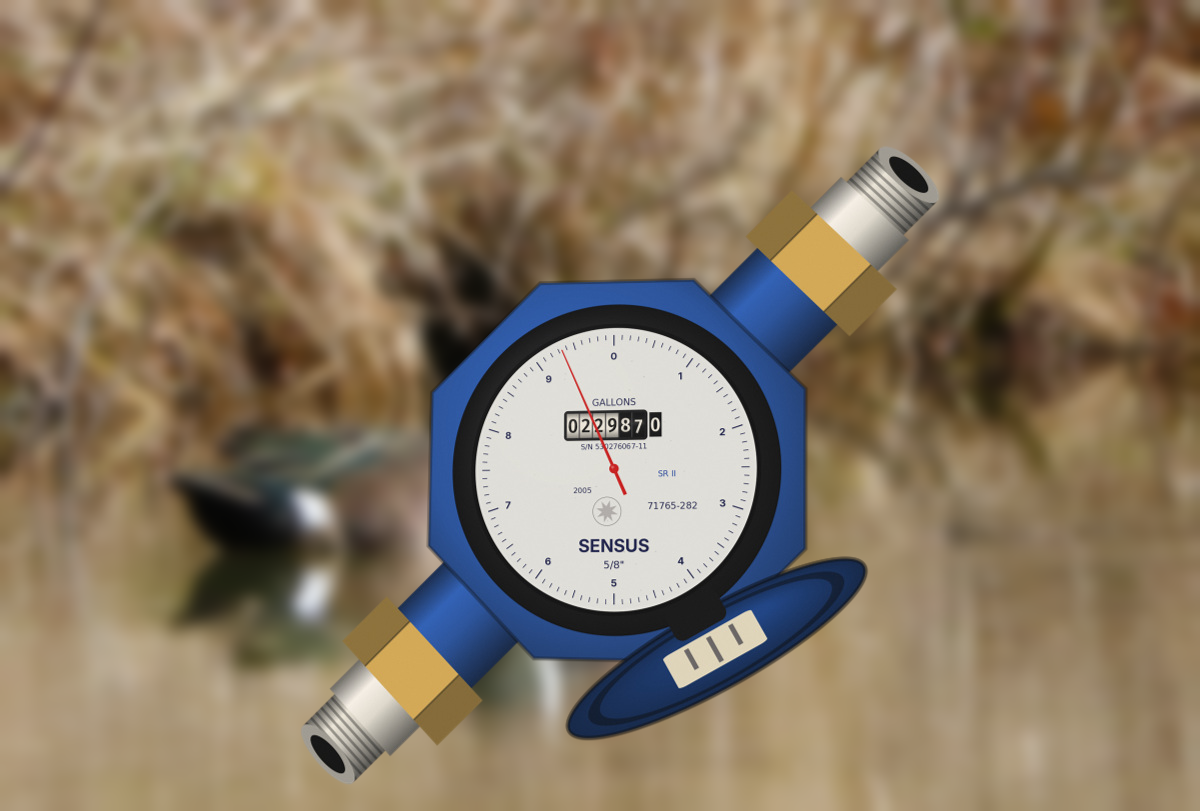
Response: gal 229869.3
